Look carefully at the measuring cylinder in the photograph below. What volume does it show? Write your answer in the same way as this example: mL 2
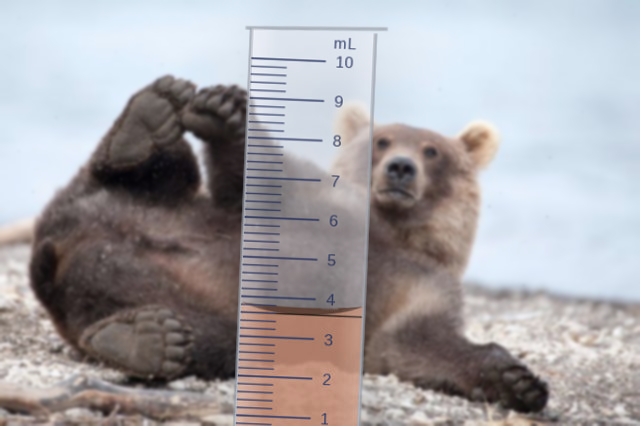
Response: mL 3.6
